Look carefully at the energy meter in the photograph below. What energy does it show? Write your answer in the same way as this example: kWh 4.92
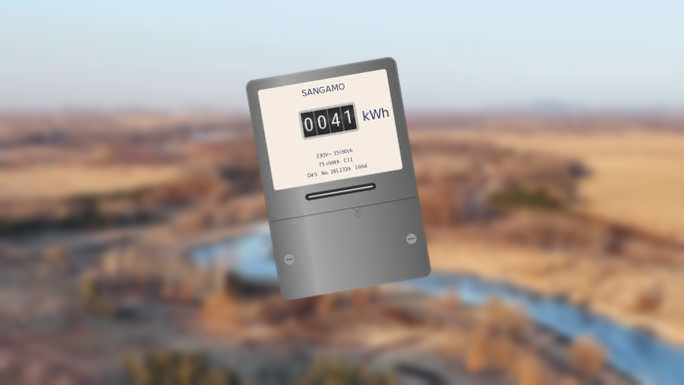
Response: kWh 41
